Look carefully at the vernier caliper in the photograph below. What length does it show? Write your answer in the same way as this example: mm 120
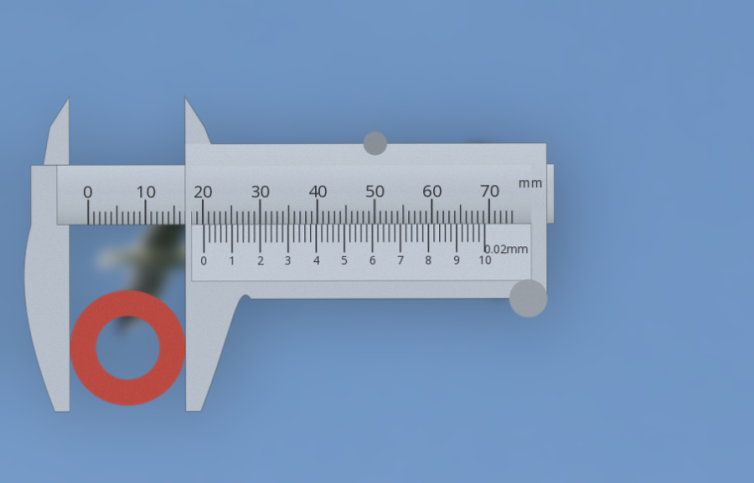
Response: mm 20.2
